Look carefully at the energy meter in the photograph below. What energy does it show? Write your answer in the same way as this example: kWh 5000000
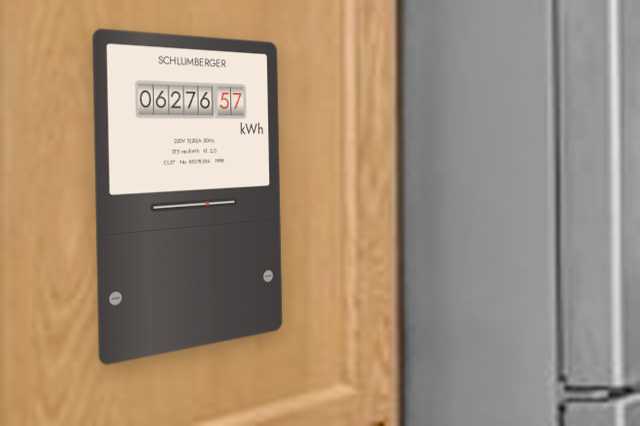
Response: kWh 6276.57
